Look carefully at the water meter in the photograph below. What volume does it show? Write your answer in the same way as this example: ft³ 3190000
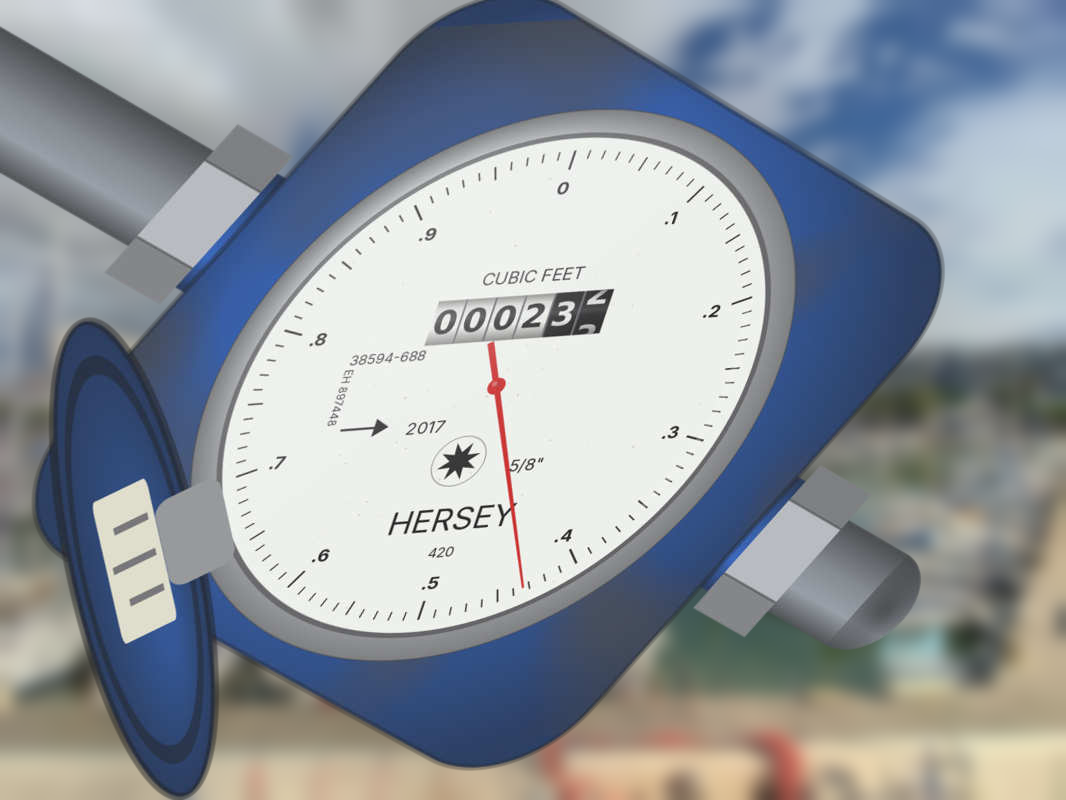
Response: ft³ 232.43
